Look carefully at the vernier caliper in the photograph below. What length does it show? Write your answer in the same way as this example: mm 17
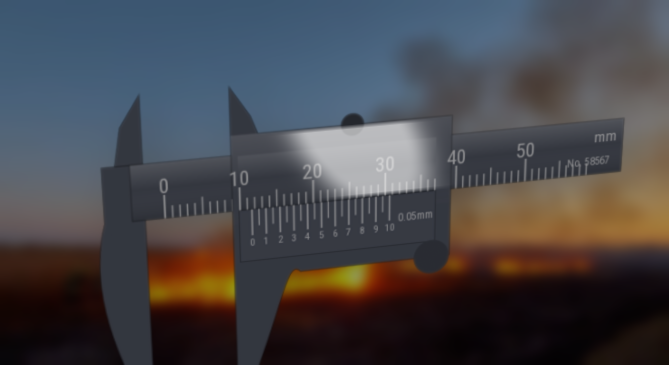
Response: mm 11.6
